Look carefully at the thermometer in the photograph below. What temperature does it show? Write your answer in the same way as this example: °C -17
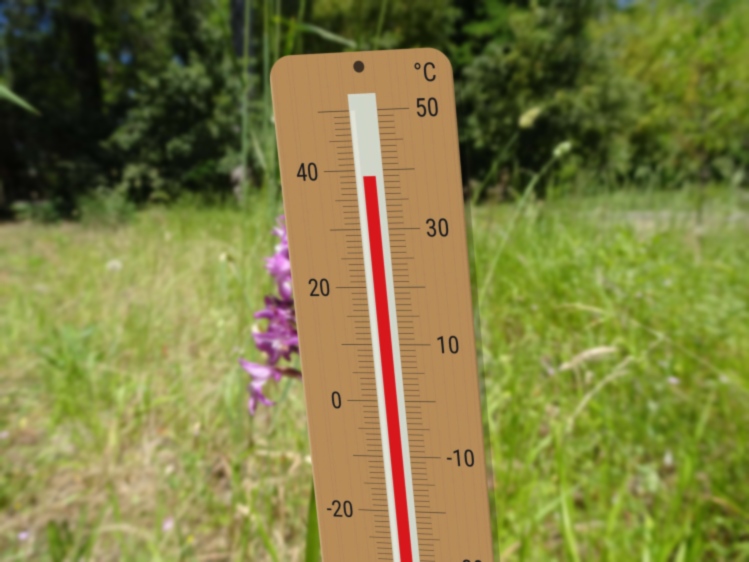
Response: °C 39
